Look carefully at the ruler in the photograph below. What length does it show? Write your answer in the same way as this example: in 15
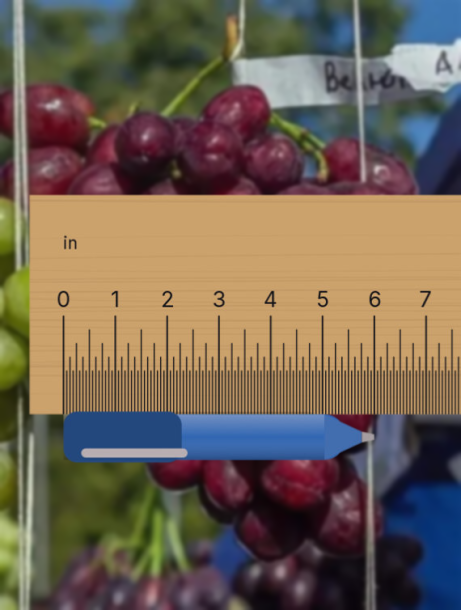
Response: in 6
